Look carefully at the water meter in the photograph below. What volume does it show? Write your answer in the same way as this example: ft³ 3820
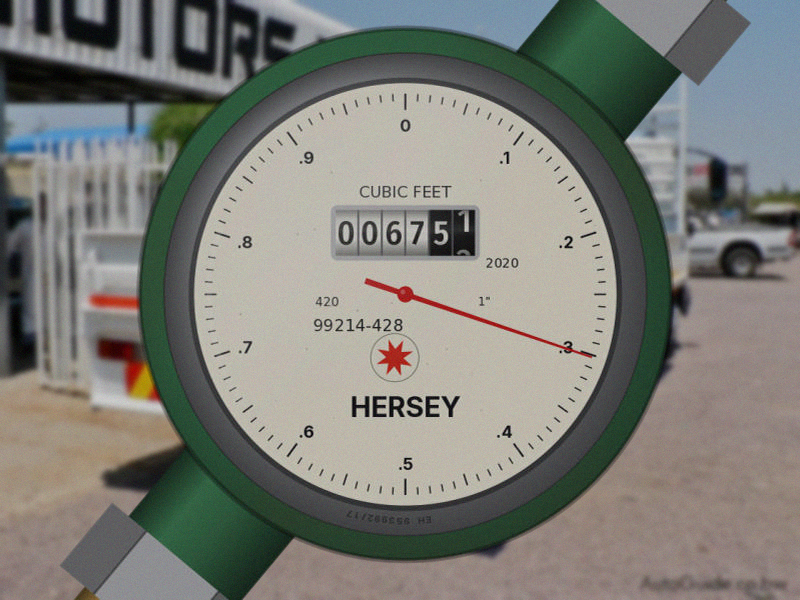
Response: ft³ 6751.30
